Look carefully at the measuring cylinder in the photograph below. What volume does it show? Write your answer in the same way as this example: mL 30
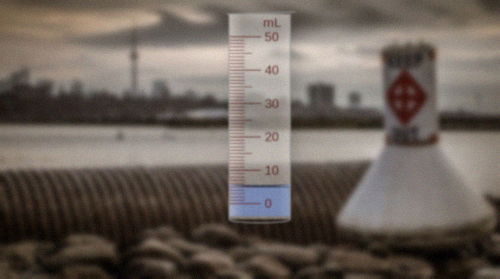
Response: mL 5
